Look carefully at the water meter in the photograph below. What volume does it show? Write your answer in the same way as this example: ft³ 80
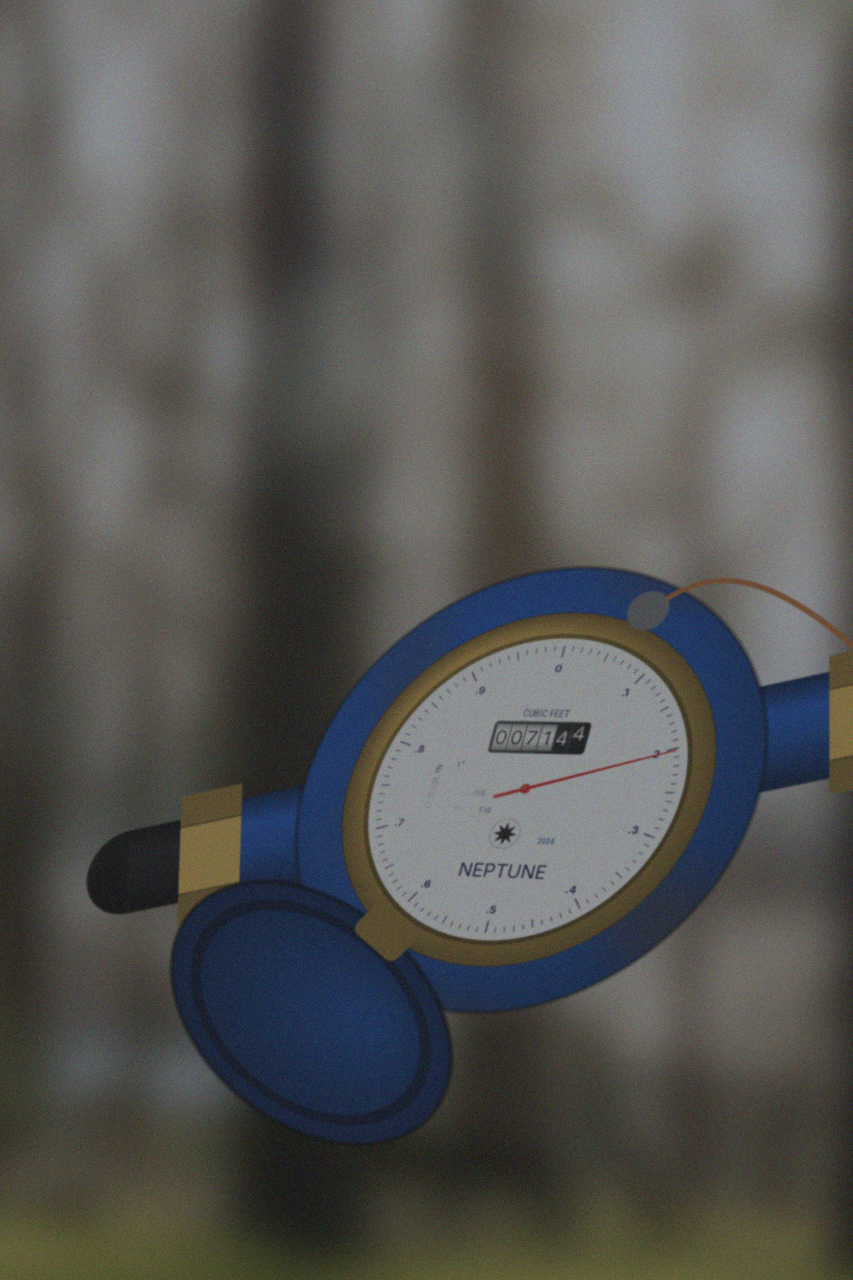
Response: ft³ 7144.20
